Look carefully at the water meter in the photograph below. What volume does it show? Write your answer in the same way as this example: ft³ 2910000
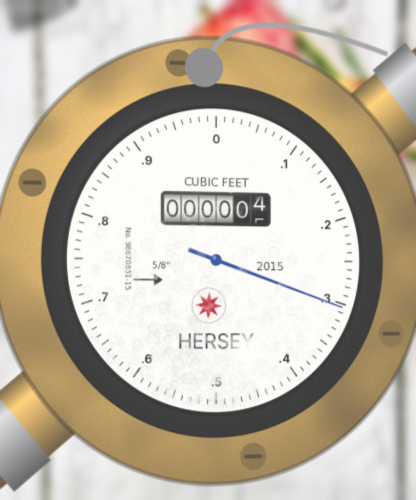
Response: ft³ 4.30
